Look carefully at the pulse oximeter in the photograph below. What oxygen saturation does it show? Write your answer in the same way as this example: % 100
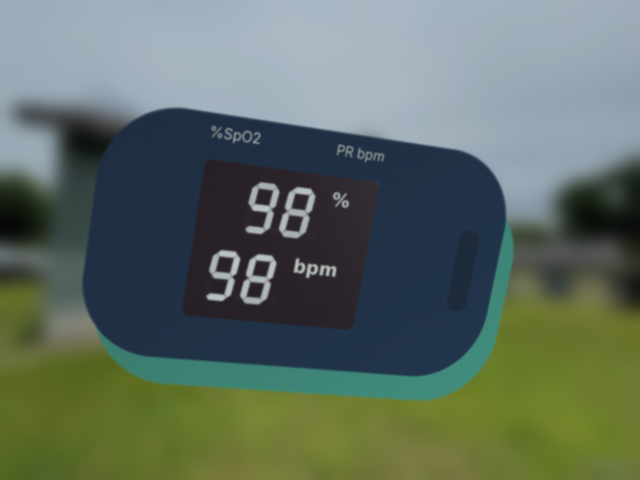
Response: % 98
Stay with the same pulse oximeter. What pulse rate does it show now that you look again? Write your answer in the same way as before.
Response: bpm 98
